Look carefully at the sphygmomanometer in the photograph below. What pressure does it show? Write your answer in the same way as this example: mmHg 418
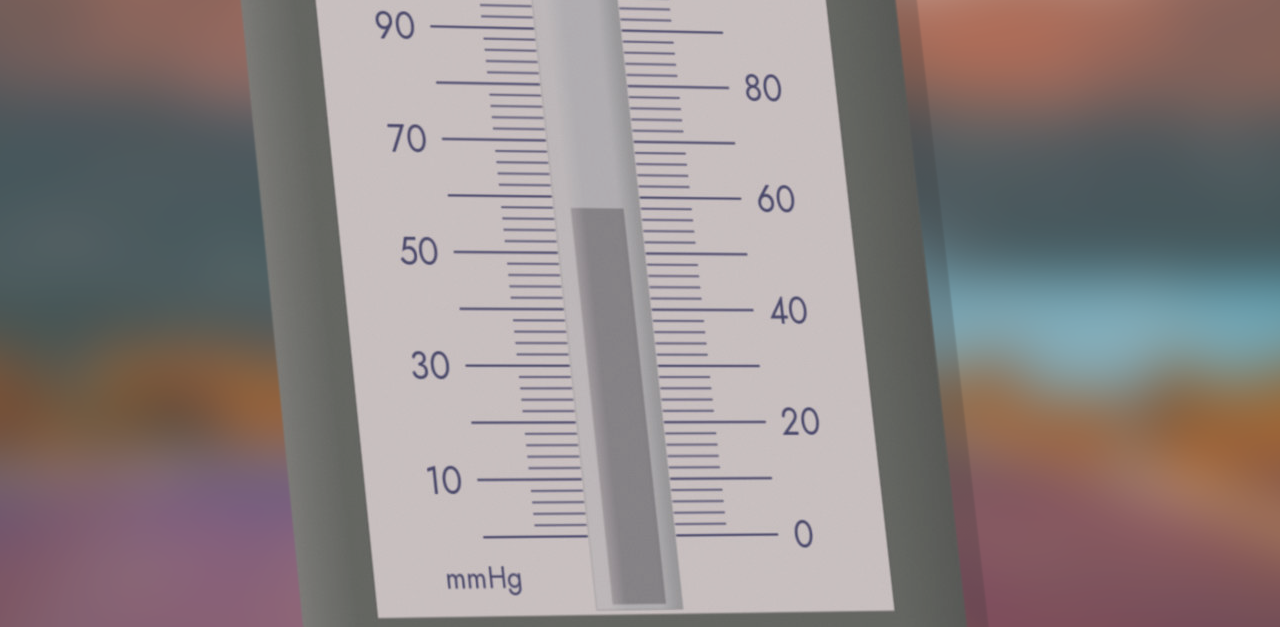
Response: mmHg 58
